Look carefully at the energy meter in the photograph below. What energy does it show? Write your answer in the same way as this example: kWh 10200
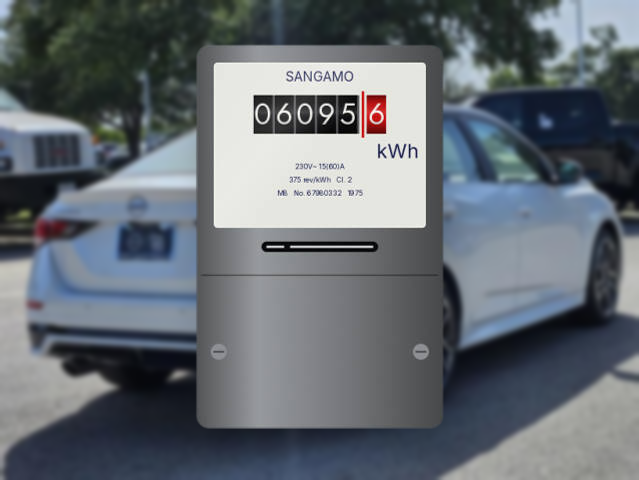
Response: kWh 6095.6
